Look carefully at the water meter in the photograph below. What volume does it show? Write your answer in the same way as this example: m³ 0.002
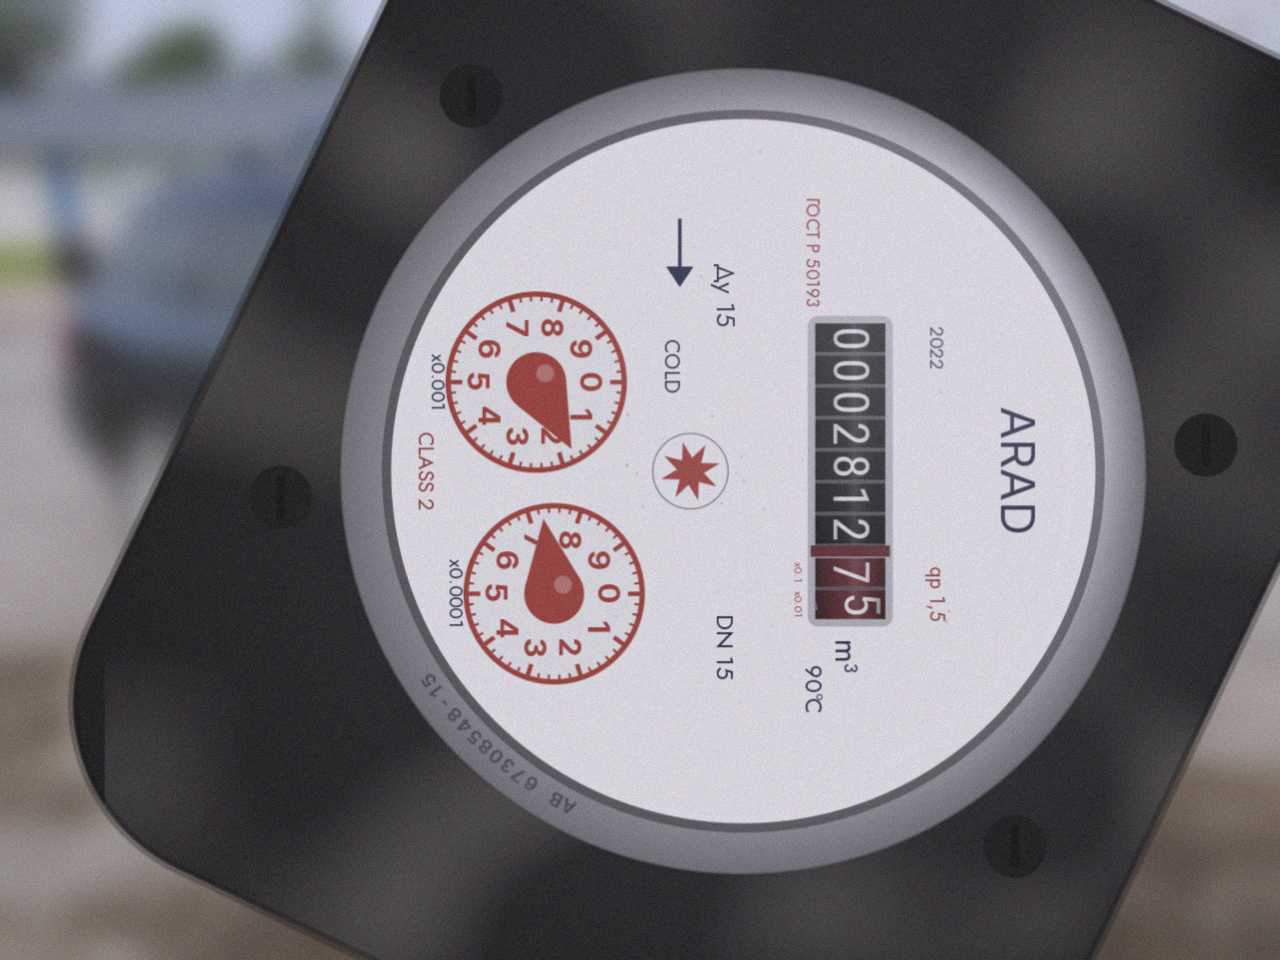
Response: m³ 2812.7517
